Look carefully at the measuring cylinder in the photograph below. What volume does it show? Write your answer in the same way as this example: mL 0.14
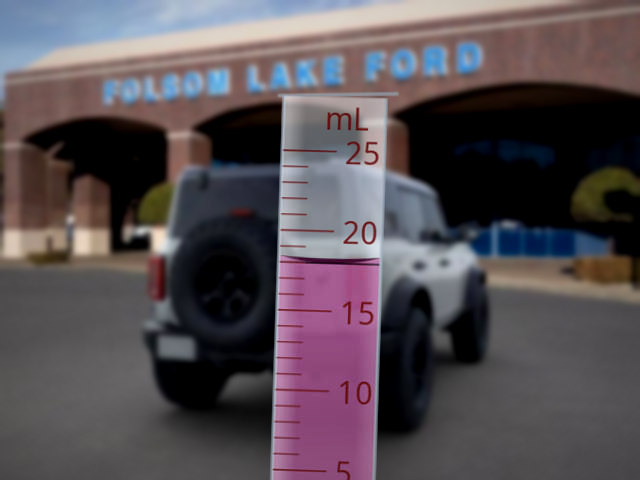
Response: mL 18
